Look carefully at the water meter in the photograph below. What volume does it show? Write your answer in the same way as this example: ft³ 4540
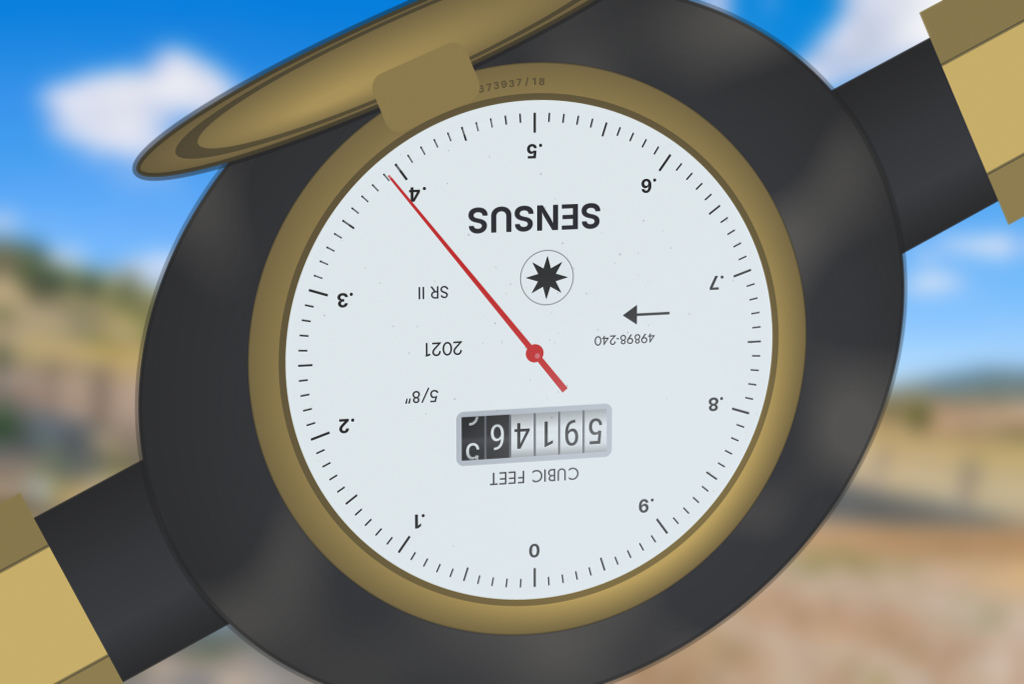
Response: ft³ 591465.39
